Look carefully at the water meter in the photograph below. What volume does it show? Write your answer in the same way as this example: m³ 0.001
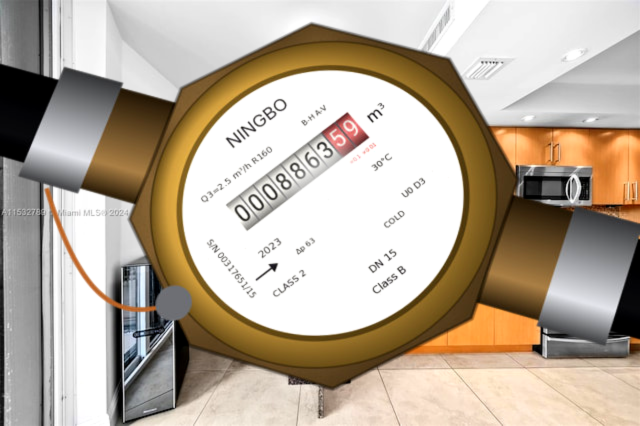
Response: m³ 8863.59
